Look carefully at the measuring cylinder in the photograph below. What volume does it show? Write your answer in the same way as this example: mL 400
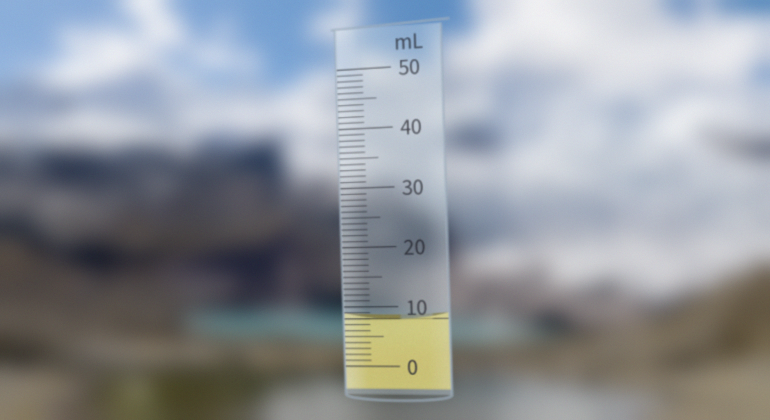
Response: mL 8
